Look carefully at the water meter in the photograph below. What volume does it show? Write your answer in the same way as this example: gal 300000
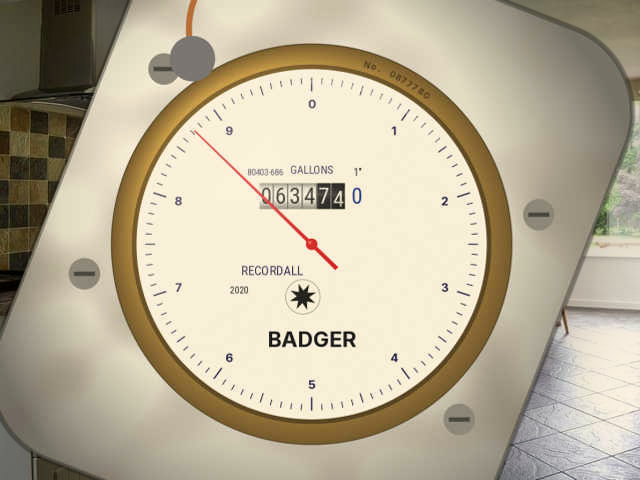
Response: gal 634738.7
